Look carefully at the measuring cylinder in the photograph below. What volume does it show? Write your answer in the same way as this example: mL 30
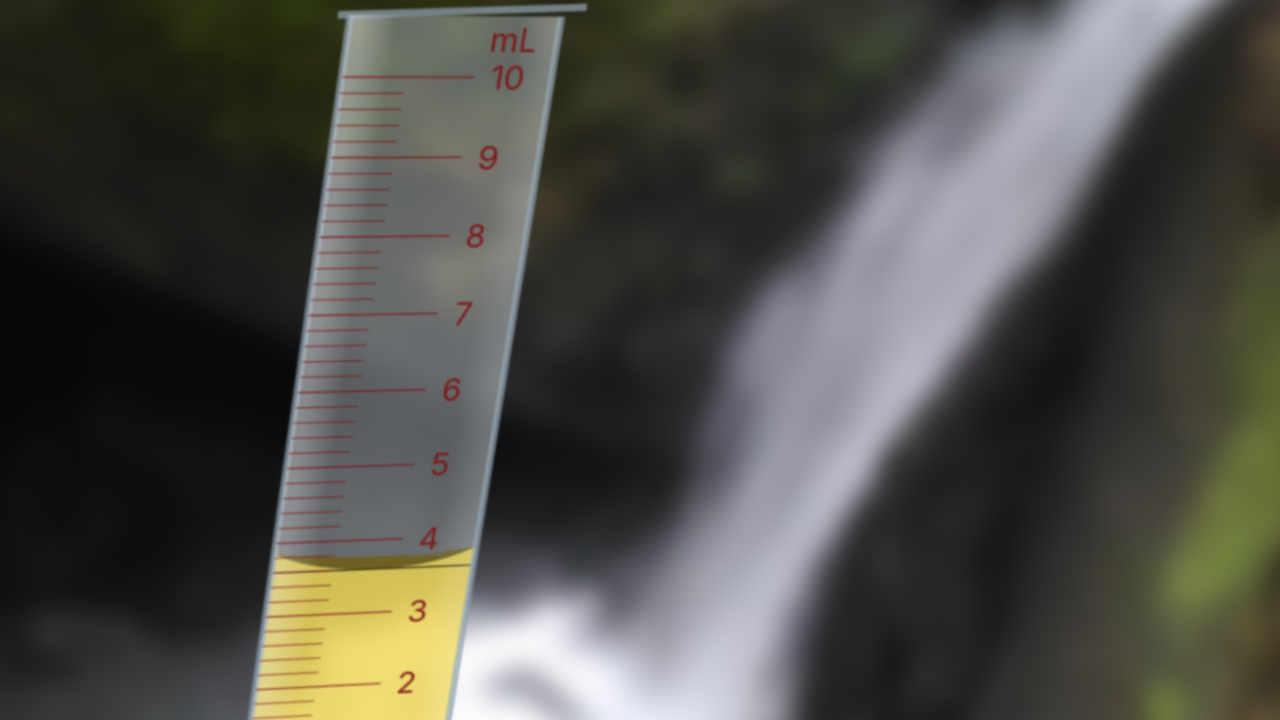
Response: mL 3.6
